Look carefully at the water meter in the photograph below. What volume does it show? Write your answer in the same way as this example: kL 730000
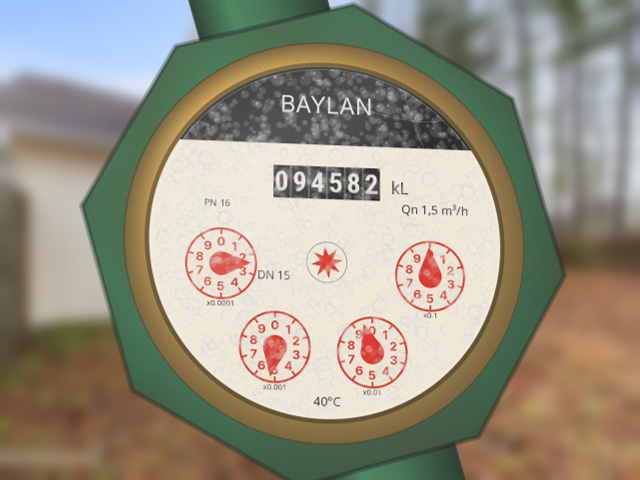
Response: kL 94581.9952
